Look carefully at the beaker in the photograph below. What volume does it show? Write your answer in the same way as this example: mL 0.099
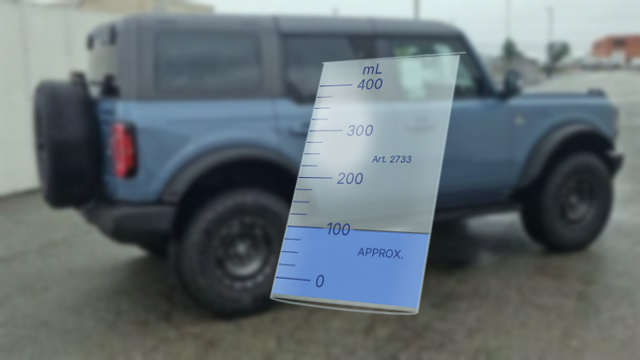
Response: mL 100
